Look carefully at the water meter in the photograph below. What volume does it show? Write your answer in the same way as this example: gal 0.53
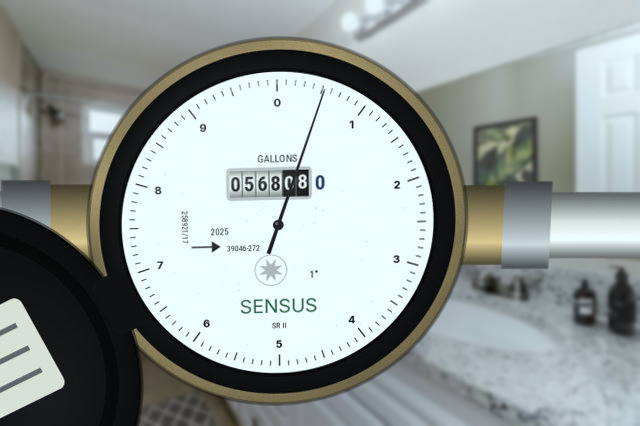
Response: gal 568080.5
